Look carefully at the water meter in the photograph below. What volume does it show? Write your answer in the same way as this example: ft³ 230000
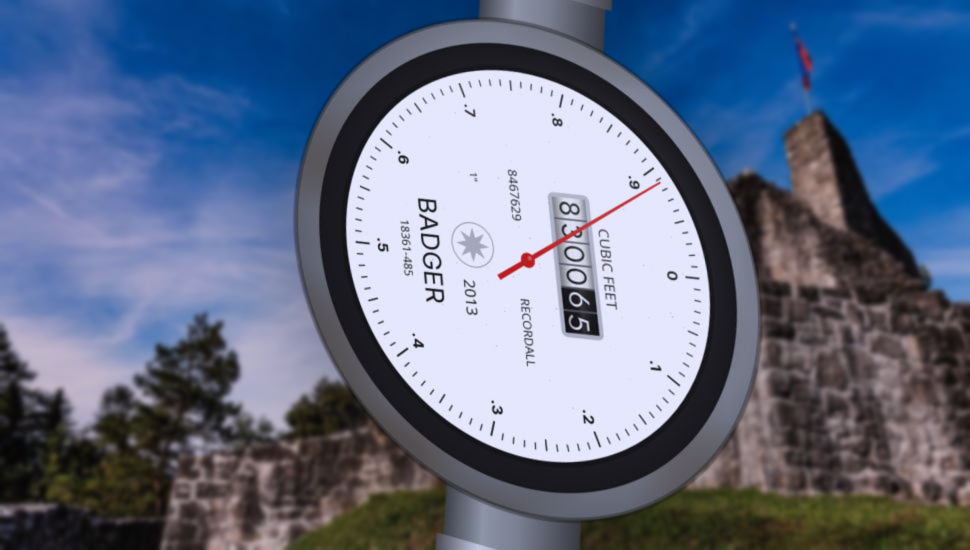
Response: ft³ 830064.91
